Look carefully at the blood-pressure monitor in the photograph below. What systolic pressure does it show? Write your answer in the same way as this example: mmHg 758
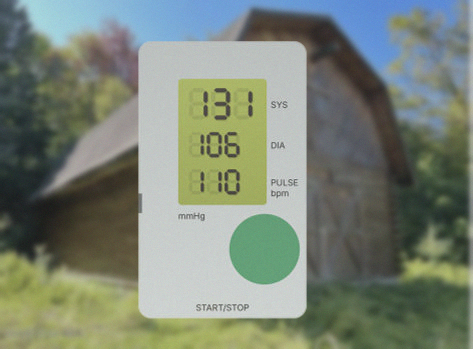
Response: mmHg 131
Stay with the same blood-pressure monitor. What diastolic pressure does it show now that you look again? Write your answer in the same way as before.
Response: mmHg 106
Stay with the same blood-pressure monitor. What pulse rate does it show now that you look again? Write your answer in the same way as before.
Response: bpm 110
